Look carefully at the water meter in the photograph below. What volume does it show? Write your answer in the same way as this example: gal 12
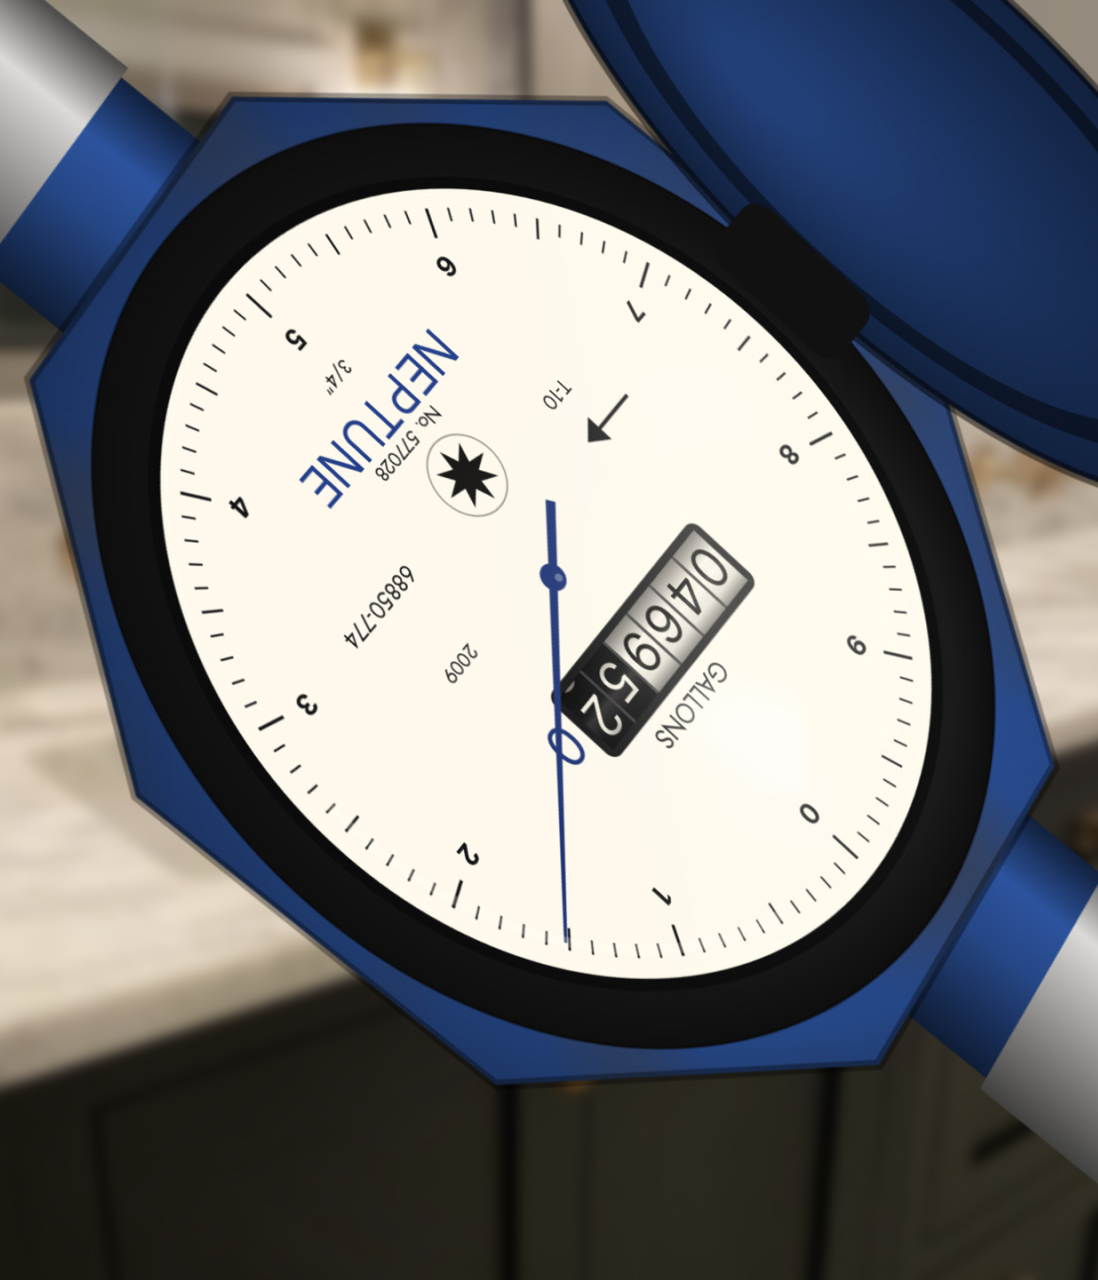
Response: gal 469521.5
